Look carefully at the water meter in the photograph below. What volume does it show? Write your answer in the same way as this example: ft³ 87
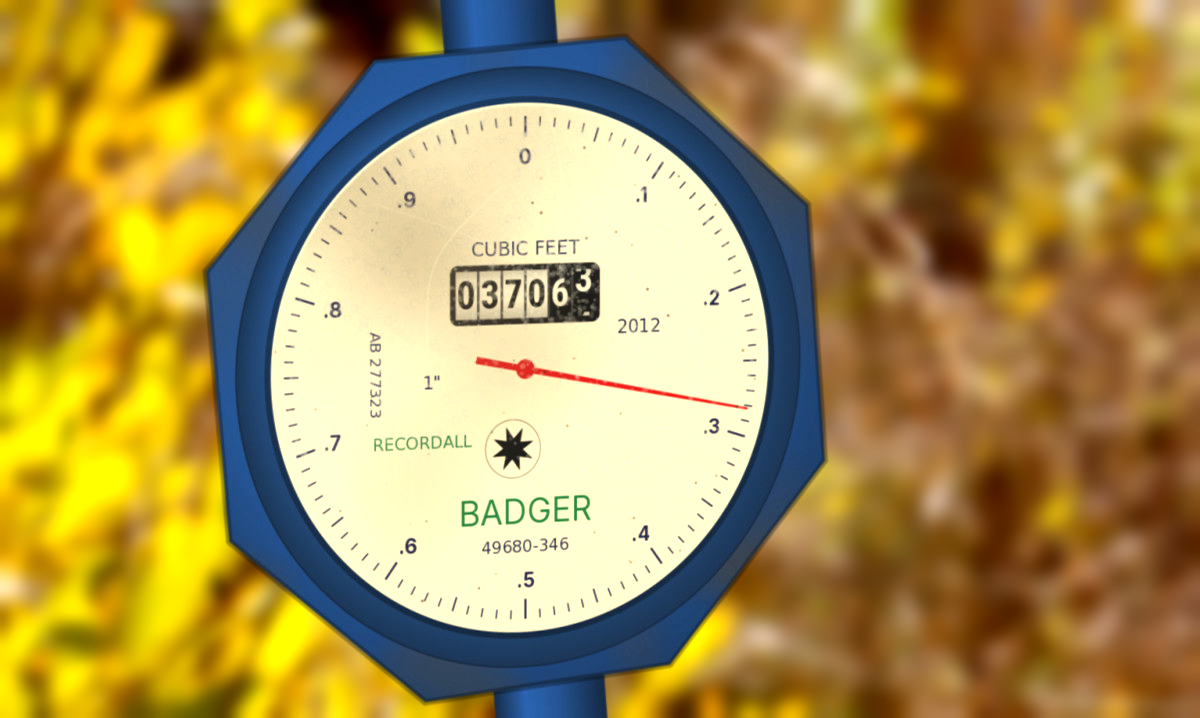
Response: ft³ 37063.28
